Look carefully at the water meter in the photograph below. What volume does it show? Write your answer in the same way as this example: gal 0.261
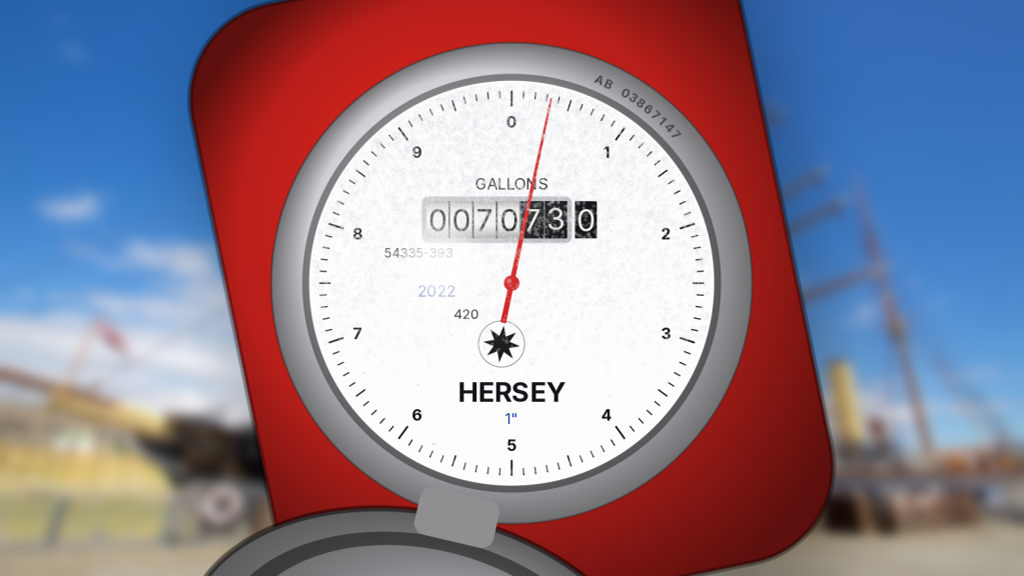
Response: gal 70730.3
